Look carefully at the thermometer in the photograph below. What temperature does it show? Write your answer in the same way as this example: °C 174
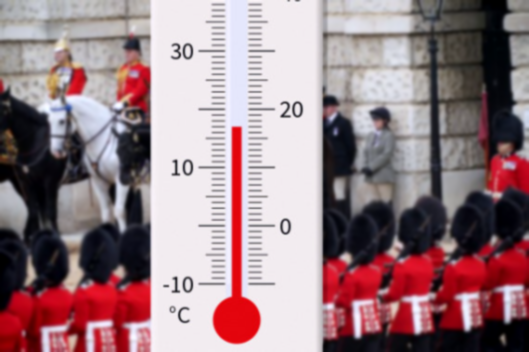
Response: °C 17
